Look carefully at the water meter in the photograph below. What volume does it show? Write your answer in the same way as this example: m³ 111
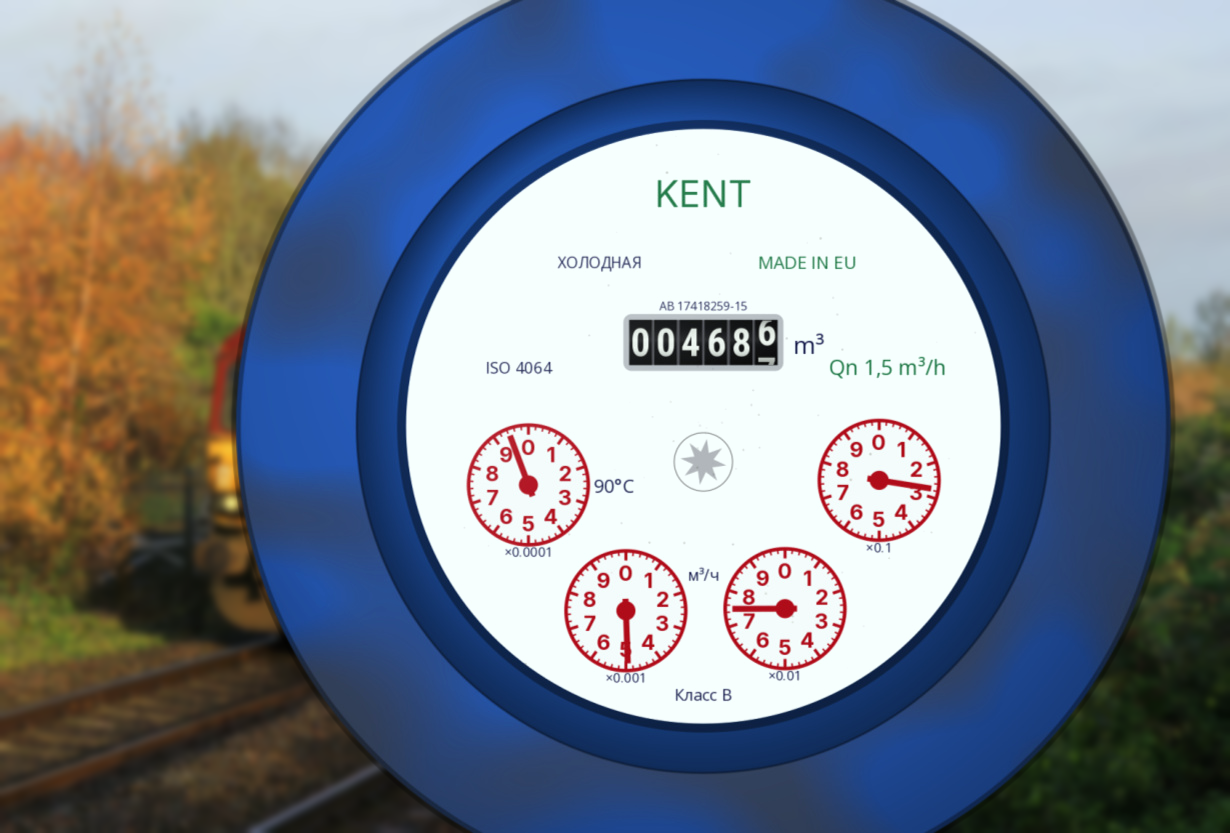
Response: m³ 4686.2749
